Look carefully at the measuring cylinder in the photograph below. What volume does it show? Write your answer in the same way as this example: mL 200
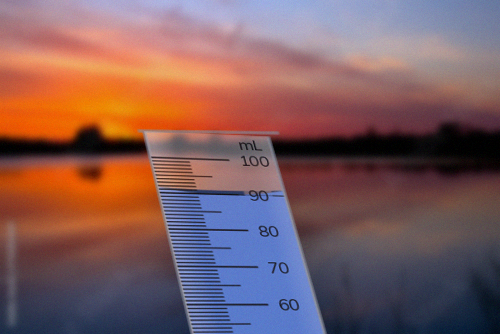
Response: mL 90
